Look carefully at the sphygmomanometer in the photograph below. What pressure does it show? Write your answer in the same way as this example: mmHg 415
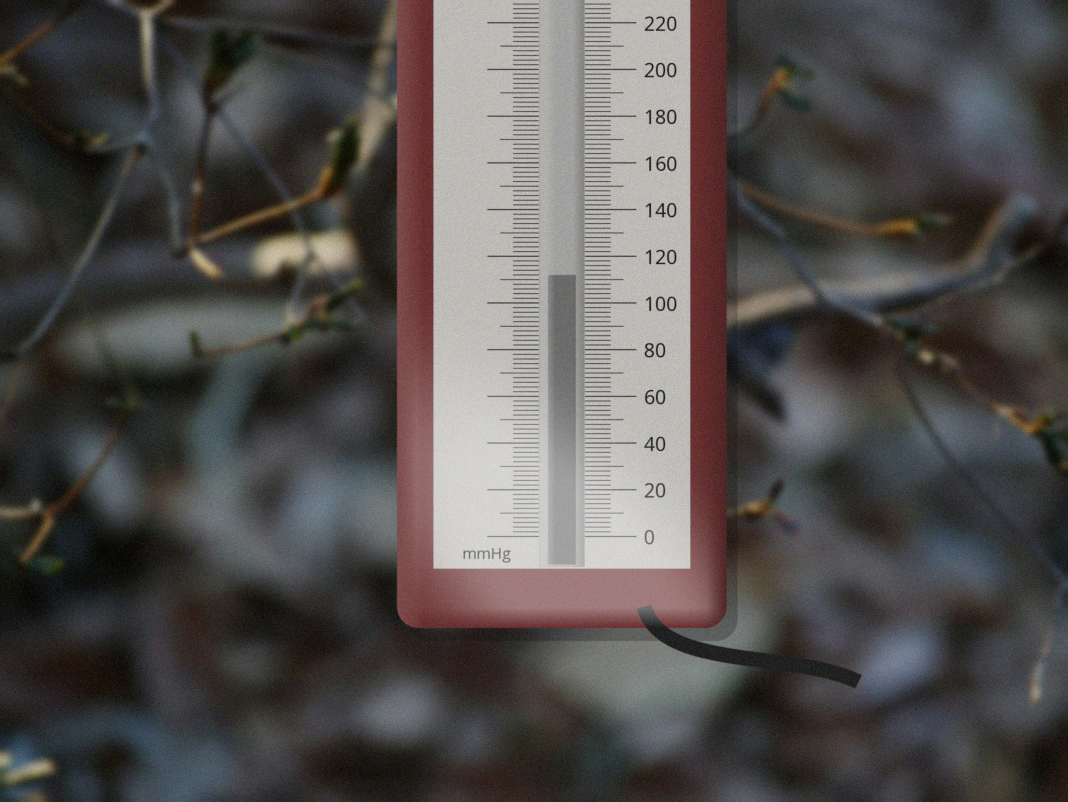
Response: mmHg 112
